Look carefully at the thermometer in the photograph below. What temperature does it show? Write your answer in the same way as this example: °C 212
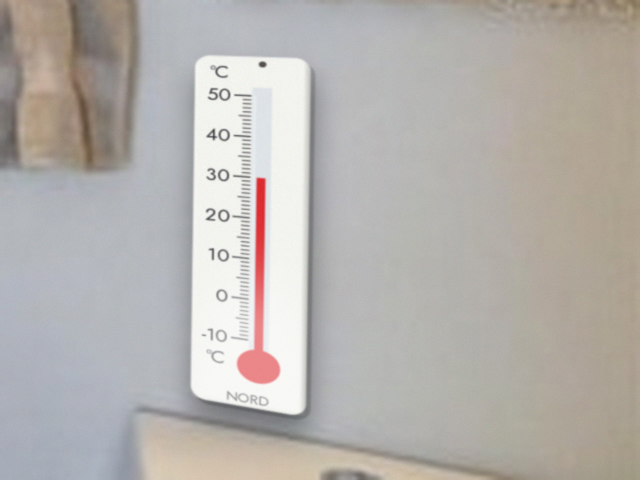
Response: °C 30
